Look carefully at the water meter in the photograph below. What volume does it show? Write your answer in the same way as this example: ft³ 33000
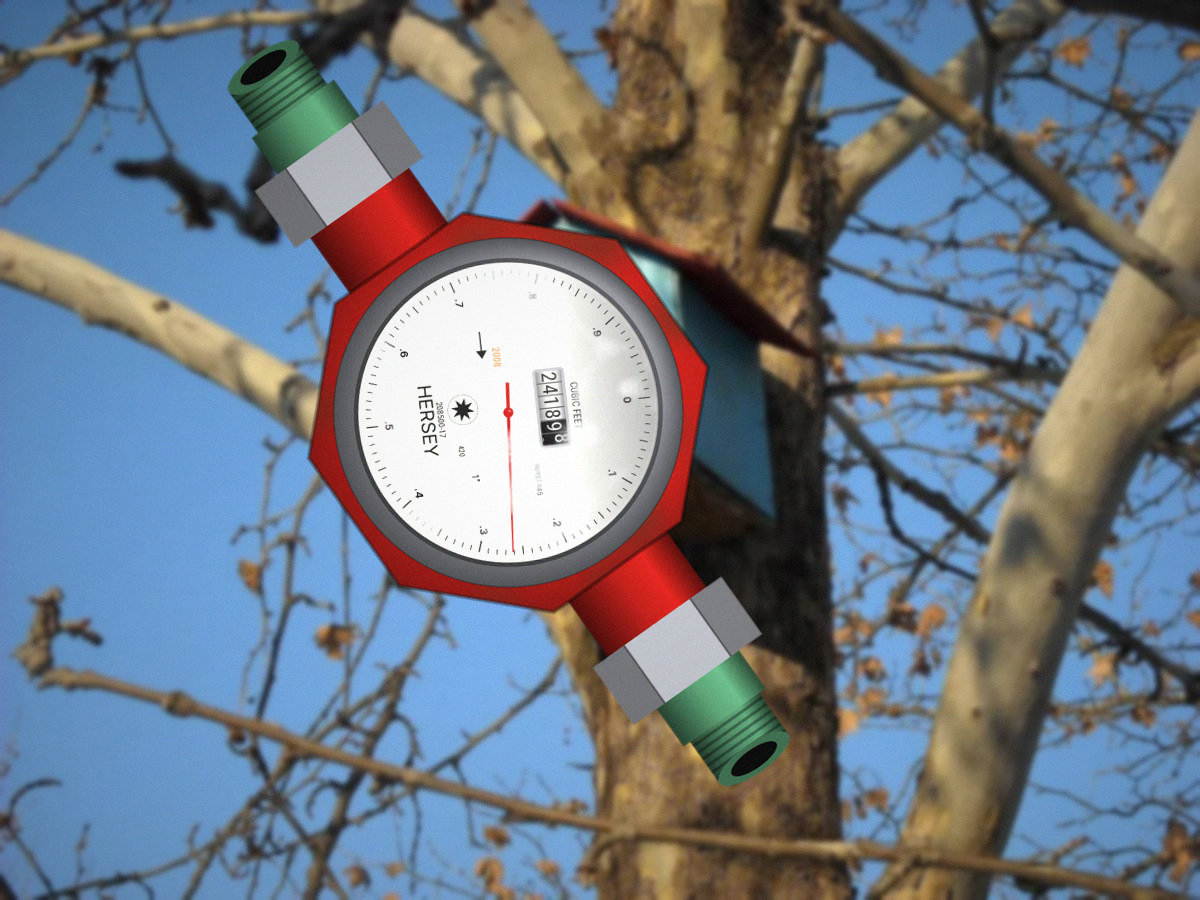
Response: ft³ 241898.26
